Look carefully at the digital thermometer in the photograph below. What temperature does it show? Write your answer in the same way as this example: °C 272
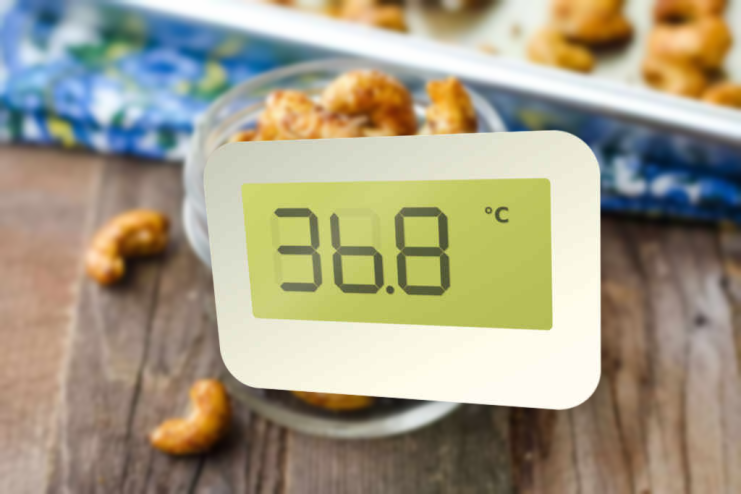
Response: °C 36.8
